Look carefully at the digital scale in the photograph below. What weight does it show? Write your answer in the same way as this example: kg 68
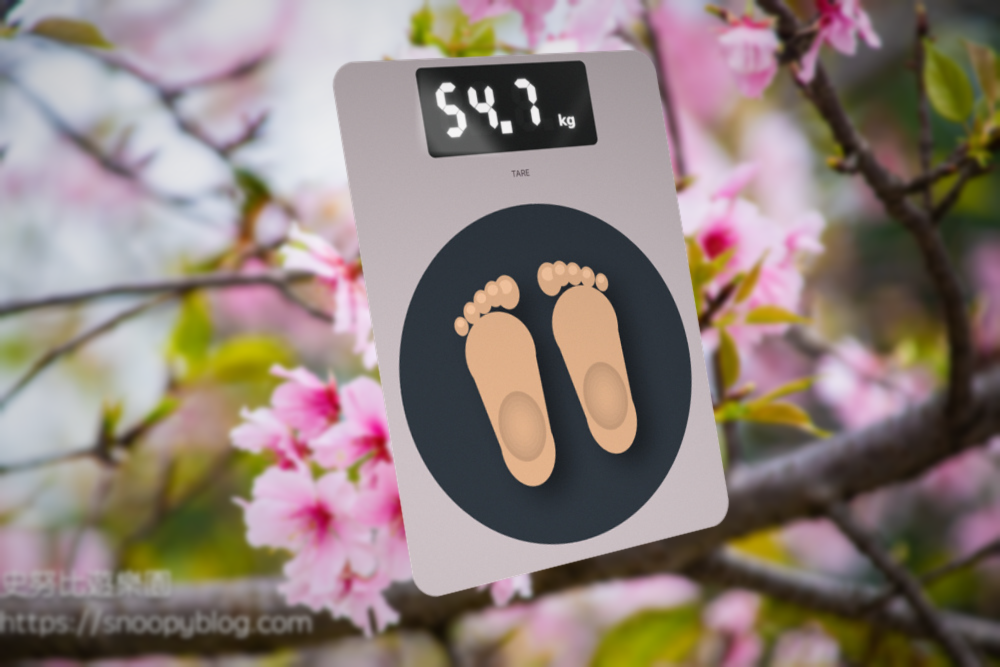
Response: kg 54.7
